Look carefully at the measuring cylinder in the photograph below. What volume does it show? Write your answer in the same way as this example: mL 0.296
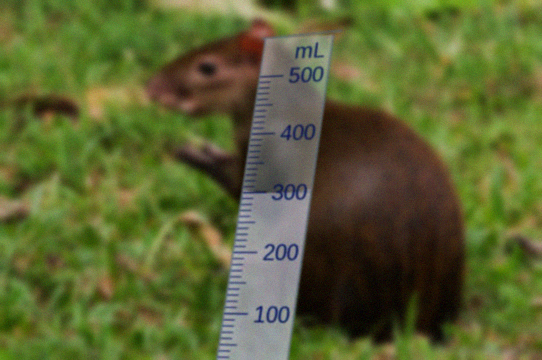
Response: mL 300
